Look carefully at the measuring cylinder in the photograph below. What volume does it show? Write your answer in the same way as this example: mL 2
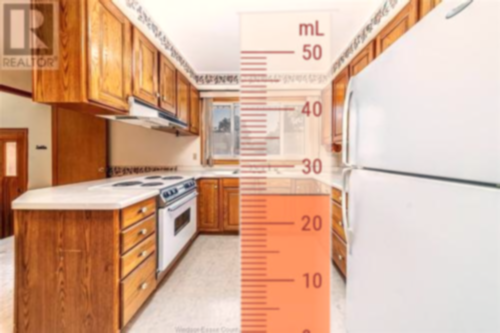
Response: mL 25
